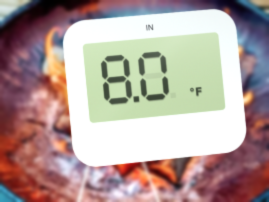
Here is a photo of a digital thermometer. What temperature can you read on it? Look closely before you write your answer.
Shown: 8.0 °F
